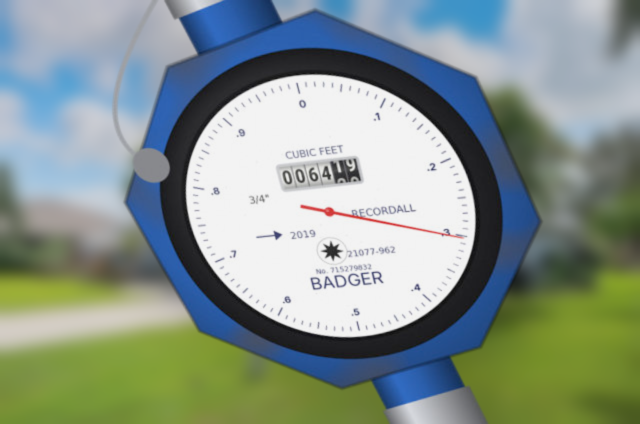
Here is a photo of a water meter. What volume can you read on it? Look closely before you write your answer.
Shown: 6419.30 ft³
